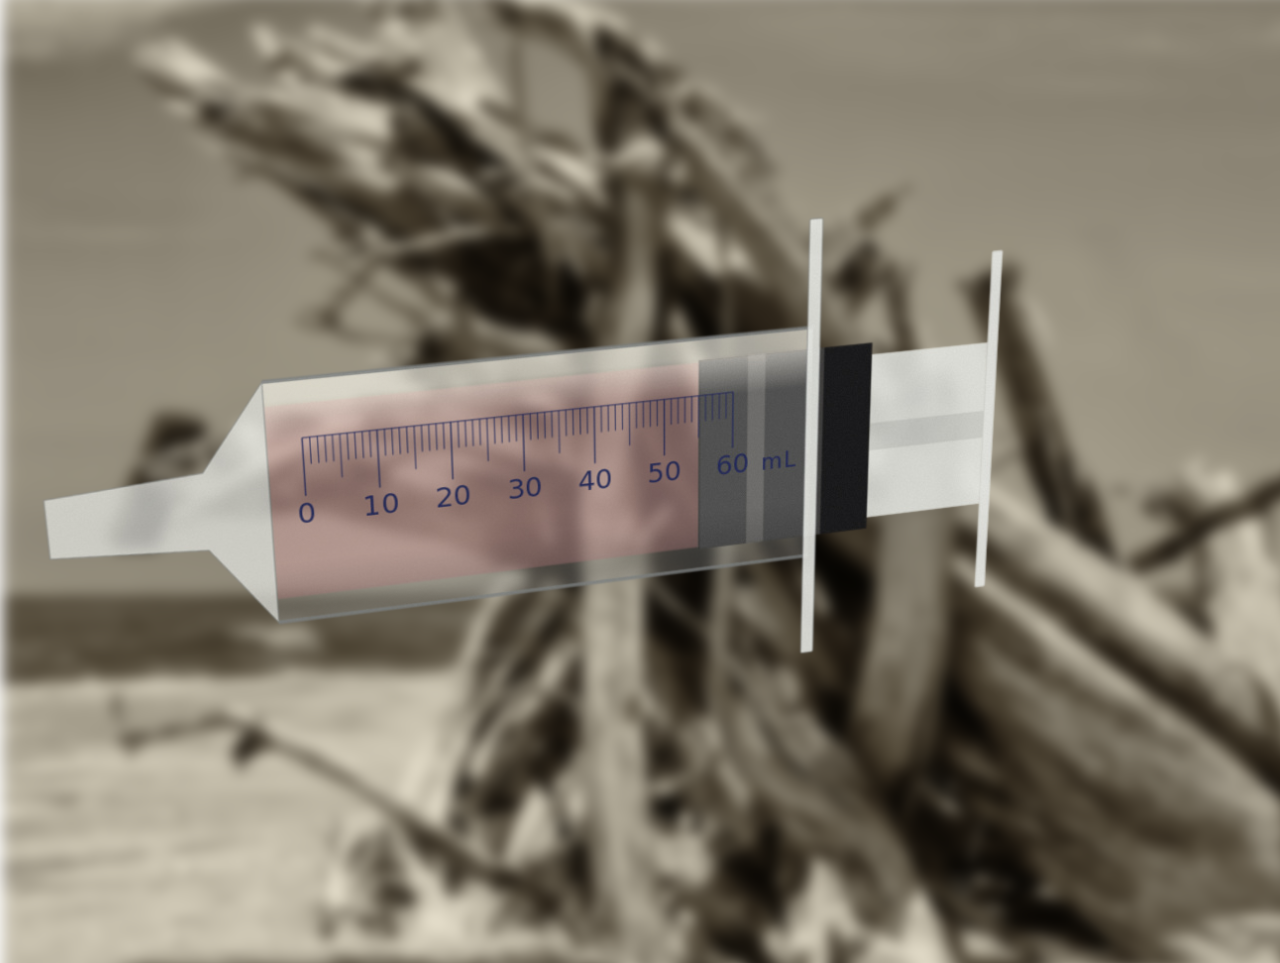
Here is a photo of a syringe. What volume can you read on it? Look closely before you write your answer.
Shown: 55 mL
